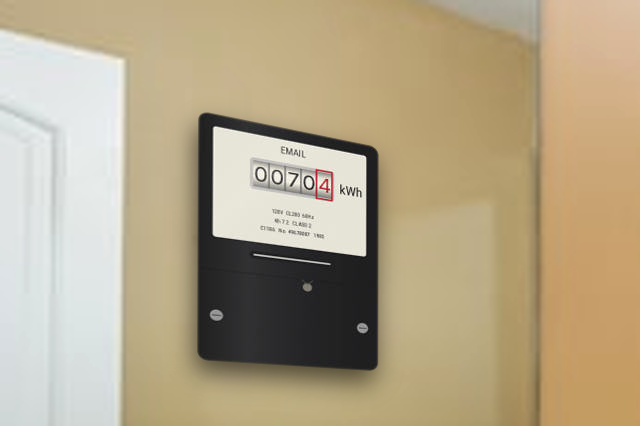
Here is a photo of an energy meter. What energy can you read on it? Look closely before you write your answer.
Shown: 70.4 kWh
